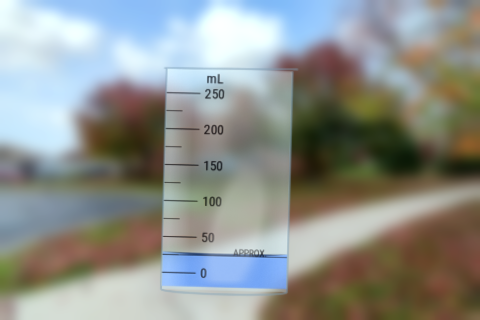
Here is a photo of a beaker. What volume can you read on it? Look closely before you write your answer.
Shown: 25 mL
